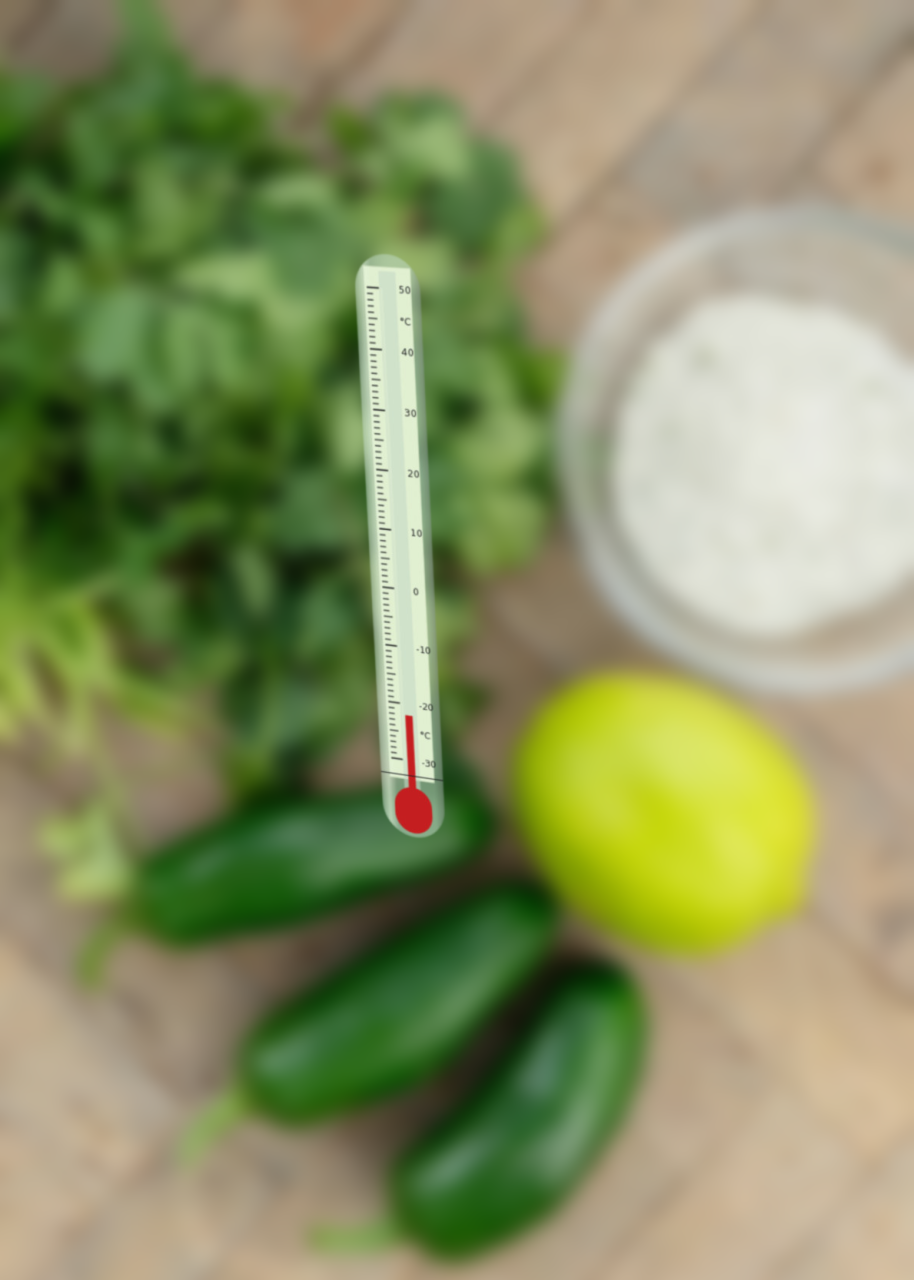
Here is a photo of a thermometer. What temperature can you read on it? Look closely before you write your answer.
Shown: -22 °C
